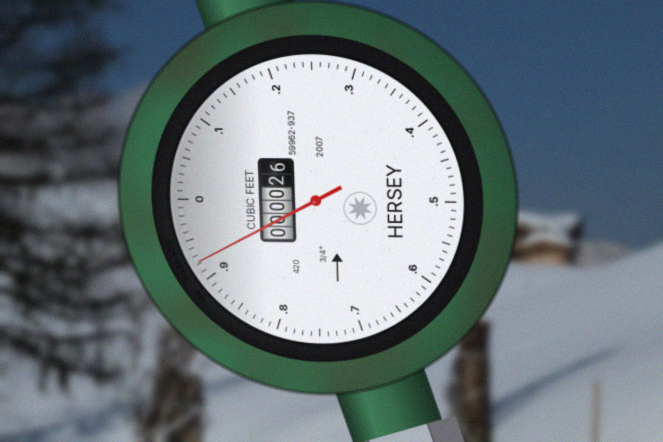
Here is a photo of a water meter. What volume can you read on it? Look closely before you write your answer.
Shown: 25.92 ft³
